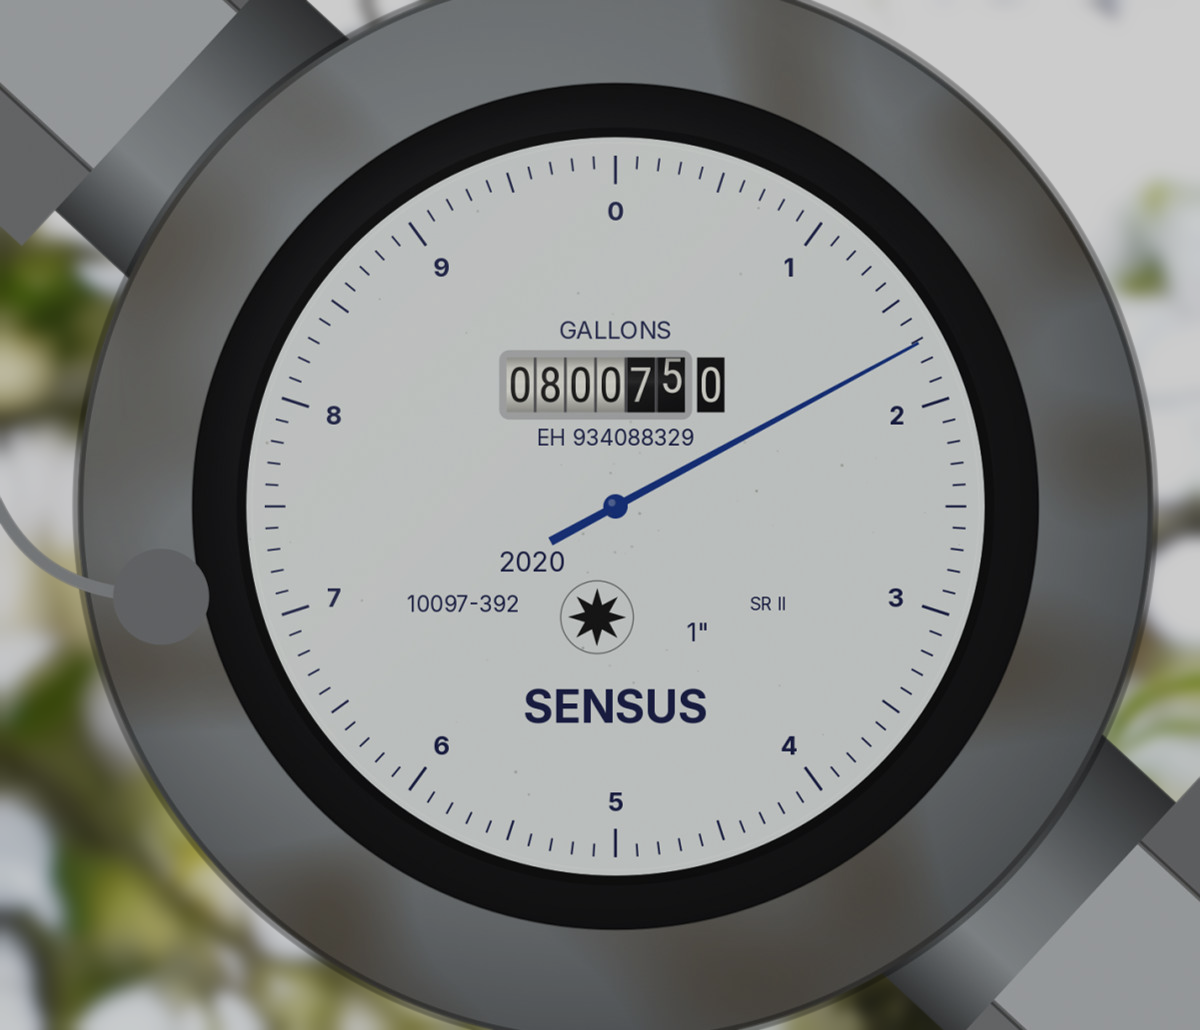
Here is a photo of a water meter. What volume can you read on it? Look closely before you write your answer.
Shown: 800751.7 gal
